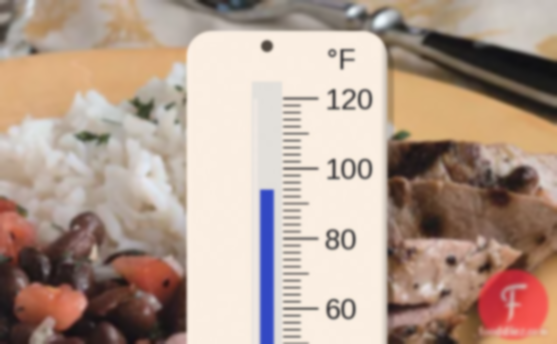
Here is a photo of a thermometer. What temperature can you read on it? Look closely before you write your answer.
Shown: 94 °F
